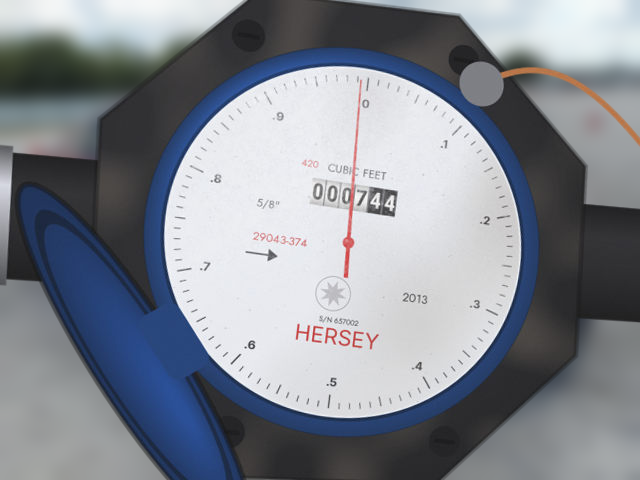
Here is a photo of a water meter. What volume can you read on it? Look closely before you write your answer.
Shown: 743.99 ft³
